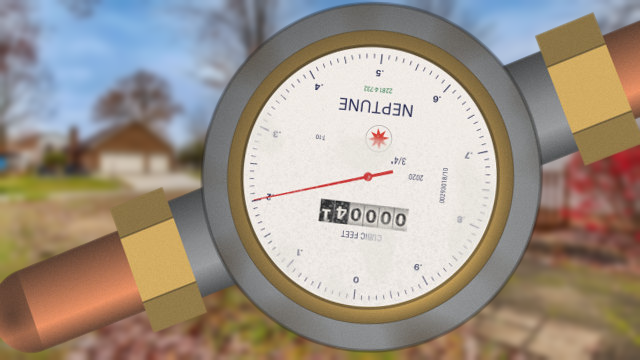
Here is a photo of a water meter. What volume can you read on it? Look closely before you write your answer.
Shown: 41.20 ft³
